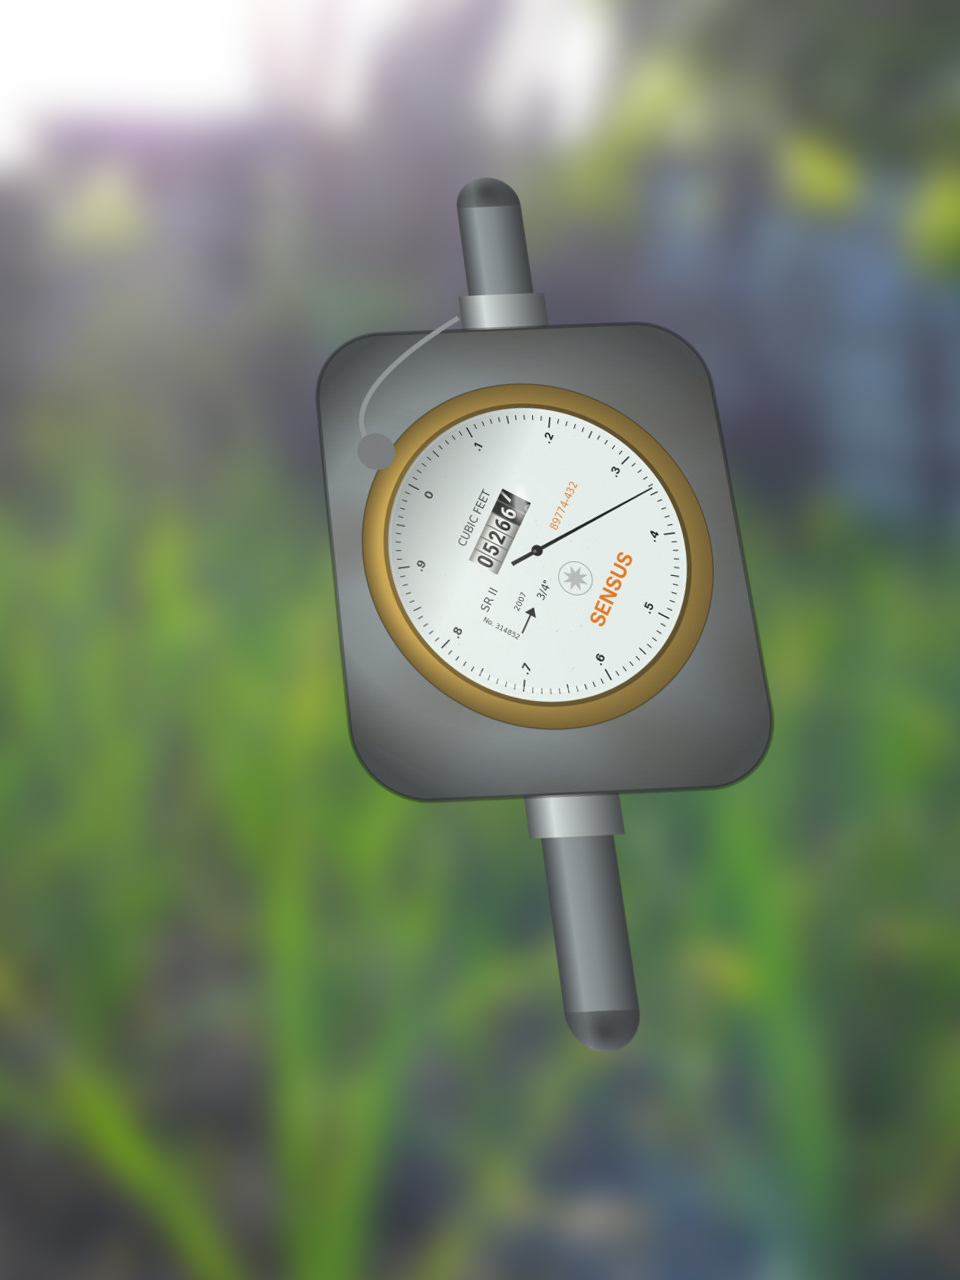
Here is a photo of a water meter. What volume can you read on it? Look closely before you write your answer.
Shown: 52667.34 ft³
